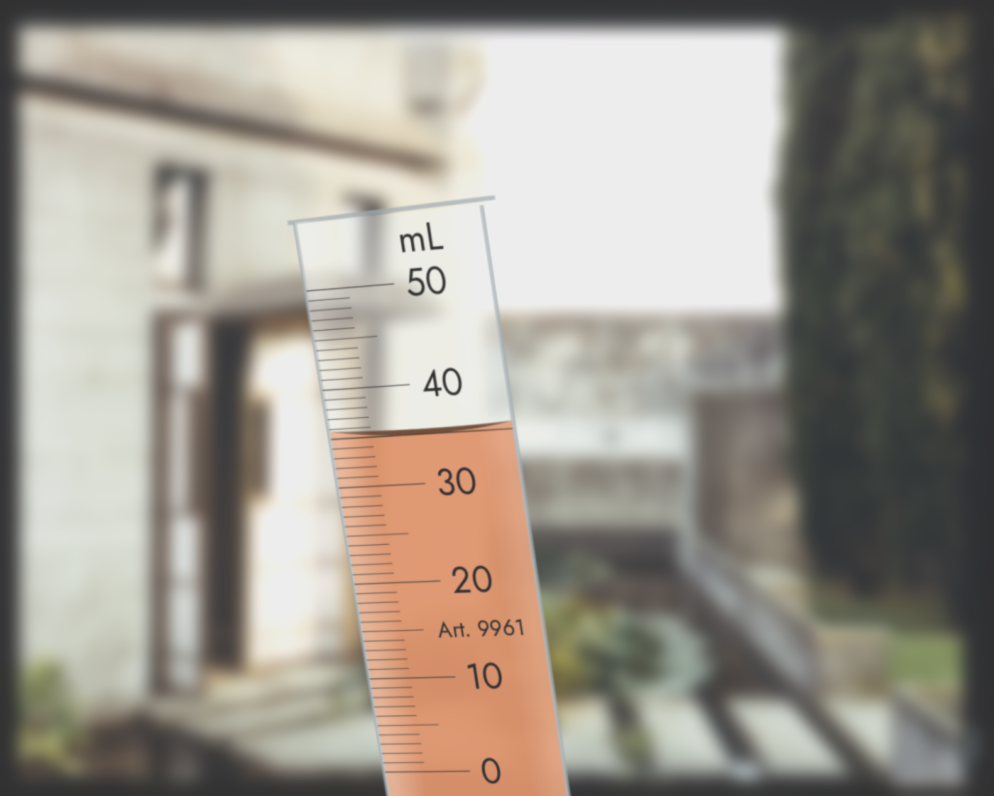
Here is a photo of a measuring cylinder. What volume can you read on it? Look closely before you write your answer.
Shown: 35 mL
